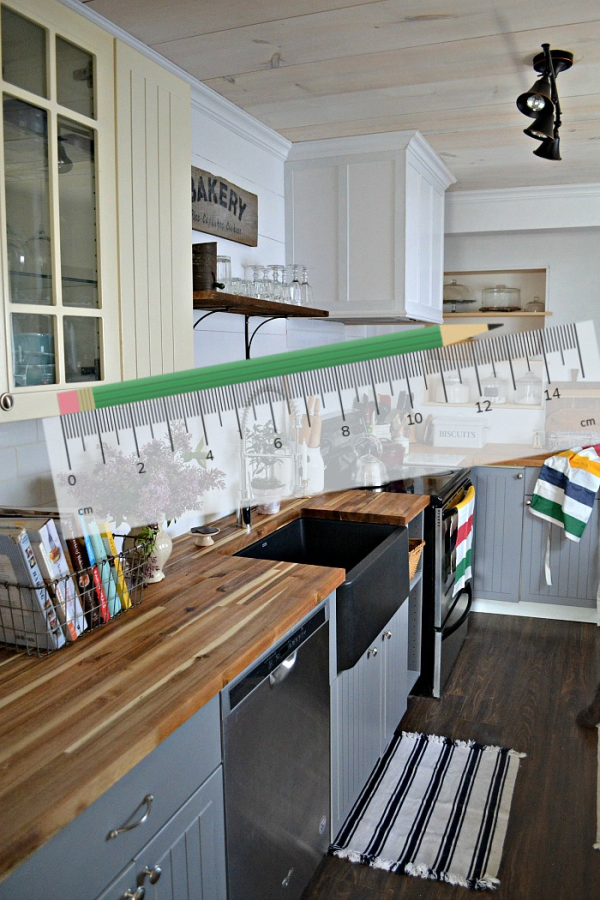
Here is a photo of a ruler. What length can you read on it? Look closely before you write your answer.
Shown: 13 cm
